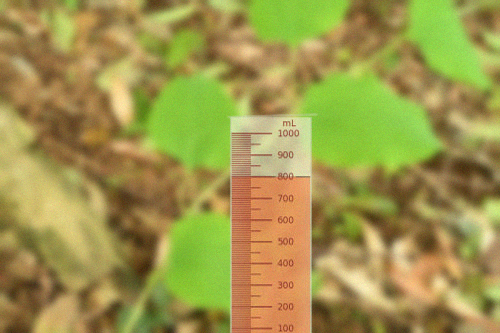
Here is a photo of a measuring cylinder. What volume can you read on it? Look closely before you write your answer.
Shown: 800 mL
